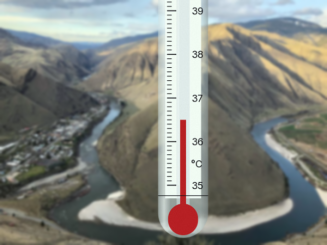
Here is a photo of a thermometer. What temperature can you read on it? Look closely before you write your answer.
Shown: 36.5 °C
